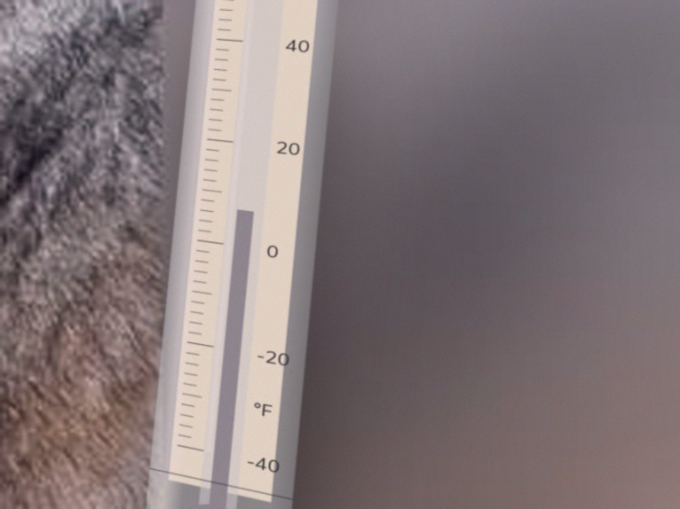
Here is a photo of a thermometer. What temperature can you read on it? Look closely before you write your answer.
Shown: 7 °F
